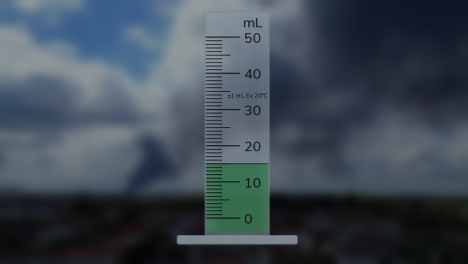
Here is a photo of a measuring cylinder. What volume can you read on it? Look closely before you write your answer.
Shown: 15 mL
